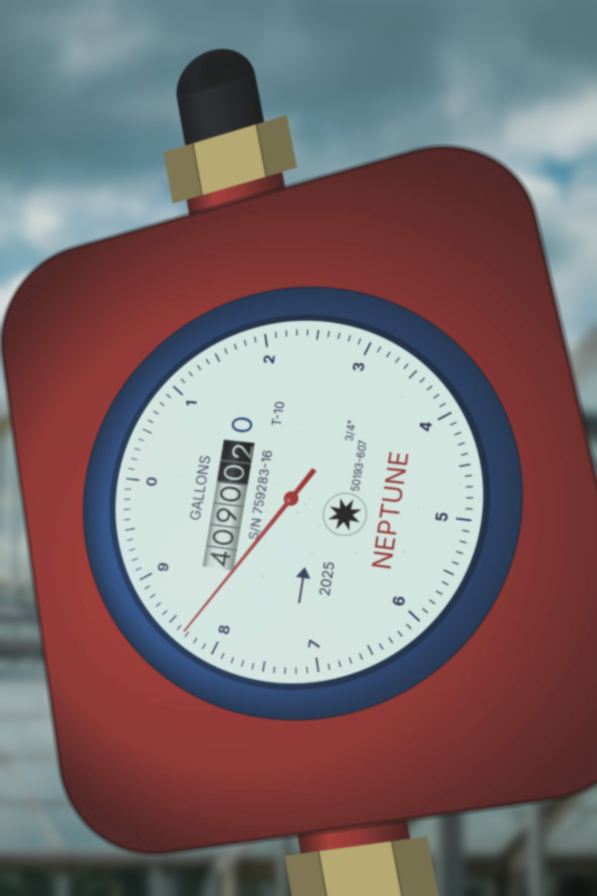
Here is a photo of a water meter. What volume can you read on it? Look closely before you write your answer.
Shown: 4090018.3 gal
